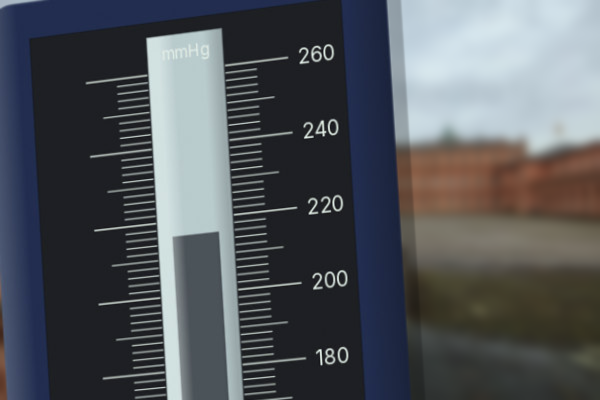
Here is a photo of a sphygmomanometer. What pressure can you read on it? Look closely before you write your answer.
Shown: 216 mmHg
